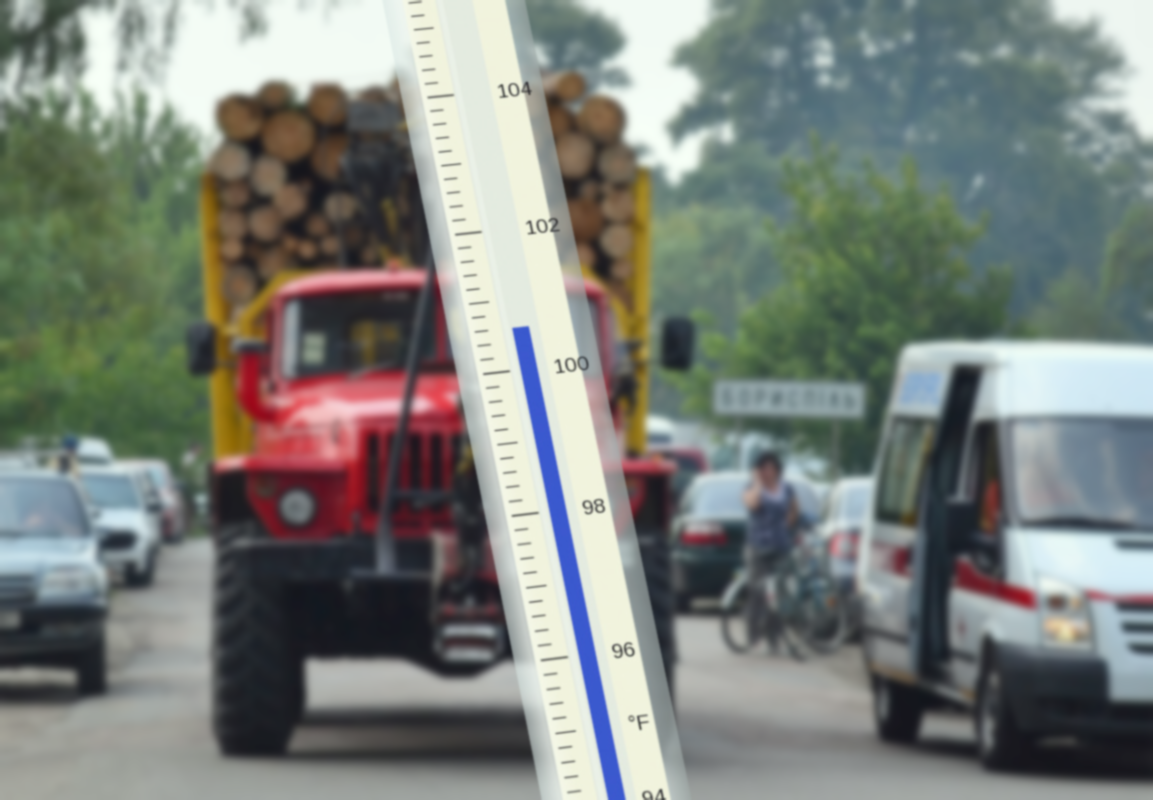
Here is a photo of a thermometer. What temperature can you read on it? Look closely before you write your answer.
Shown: 100.6 °F
